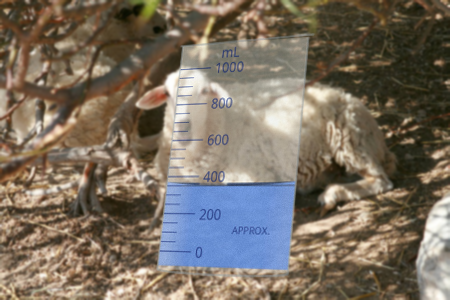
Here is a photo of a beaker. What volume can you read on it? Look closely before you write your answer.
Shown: 350 mL
